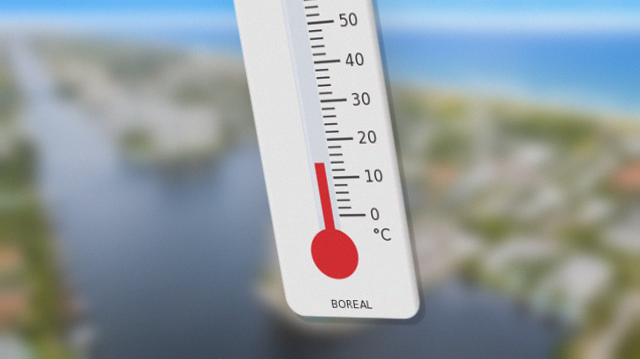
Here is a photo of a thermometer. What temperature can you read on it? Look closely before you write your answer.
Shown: 14 °C
